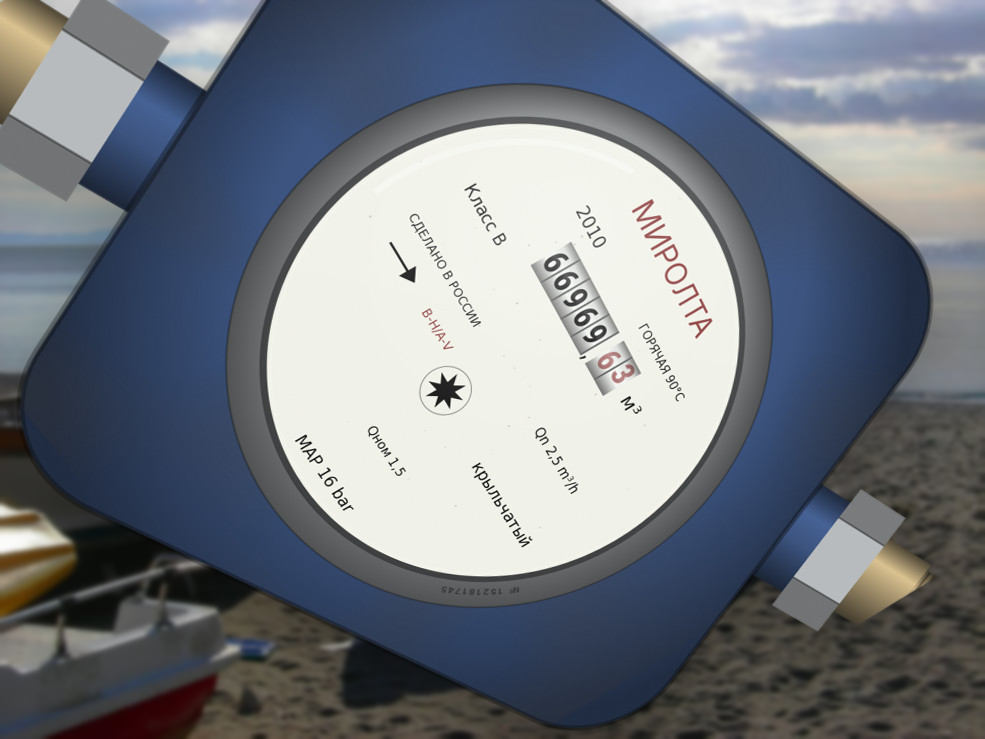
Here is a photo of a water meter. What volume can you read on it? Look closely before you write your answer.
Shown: 66969.63 m³
